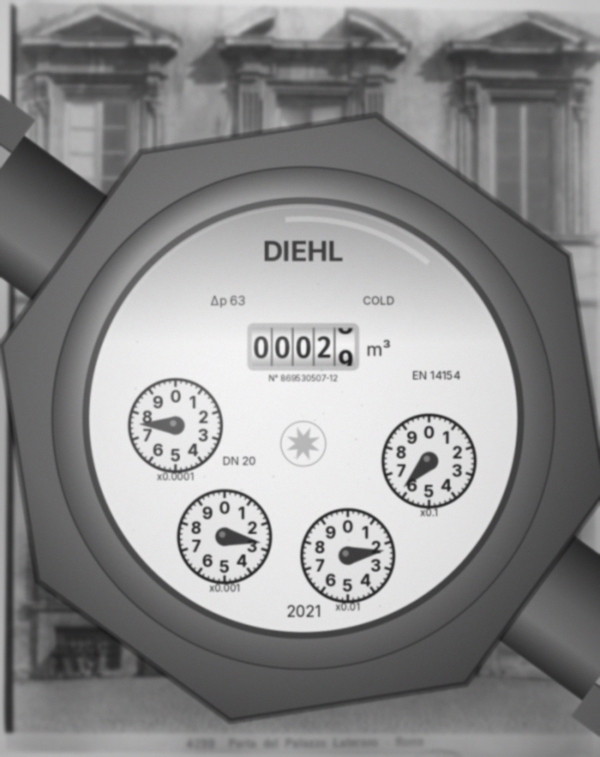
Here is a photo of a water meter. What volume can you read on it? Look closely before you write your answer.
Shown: 28.6227 m³
